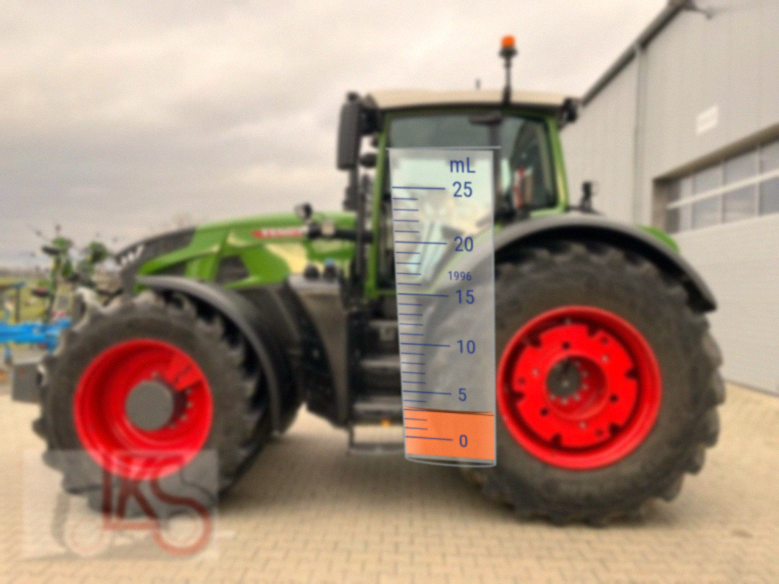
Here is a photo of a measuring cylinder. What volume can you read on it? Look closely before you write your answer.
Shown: 3 mL
